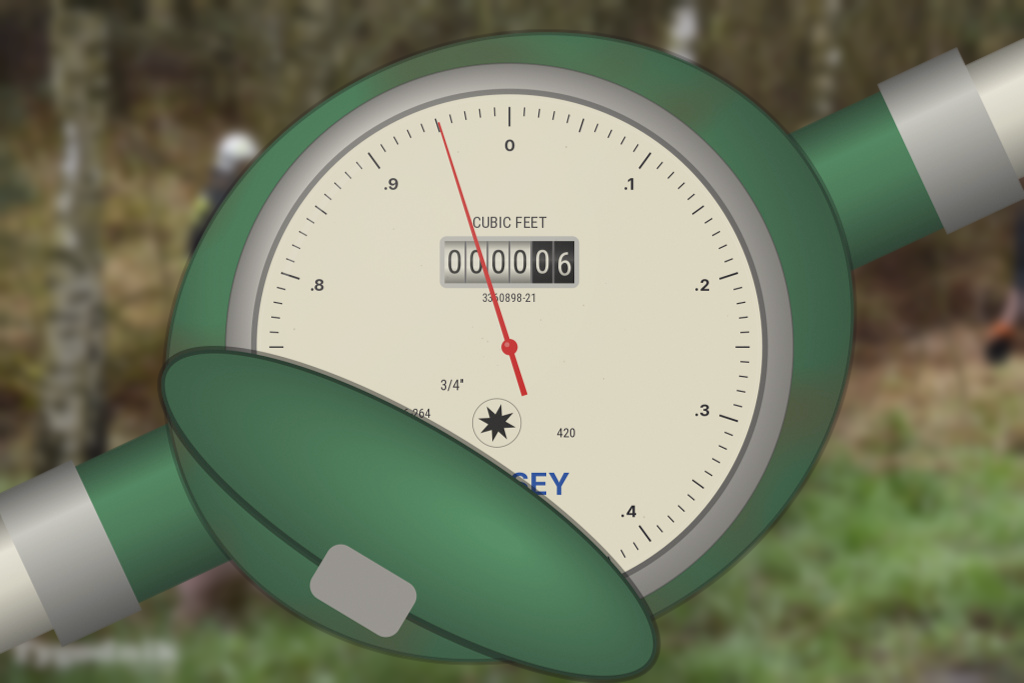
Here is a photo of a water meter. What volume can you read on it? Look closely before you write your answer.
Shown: 5.95 ft³
